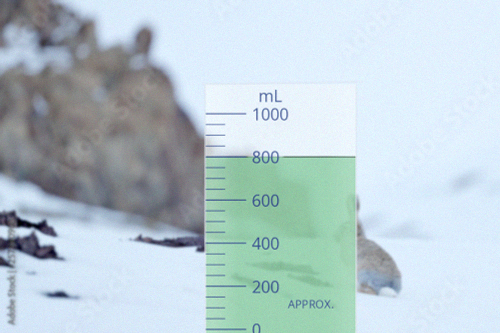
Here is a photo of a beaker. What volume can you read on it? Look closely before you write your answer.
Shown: 800 mL
